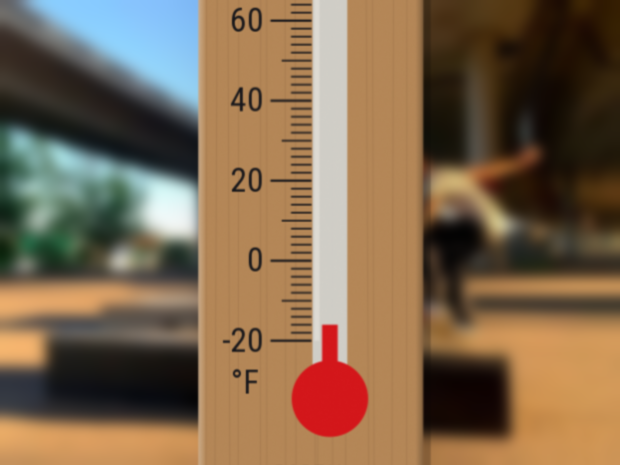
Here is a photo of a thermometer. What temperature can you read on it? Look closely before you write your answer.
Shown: -16 °F
